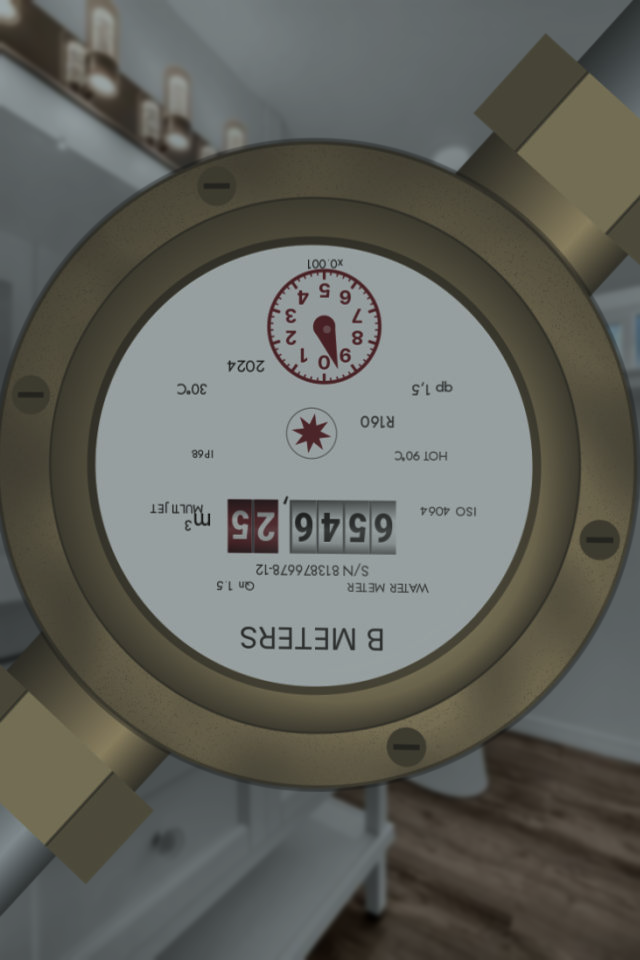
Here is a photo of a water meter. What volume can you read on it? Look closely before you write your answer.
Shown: 6546.249 m³
